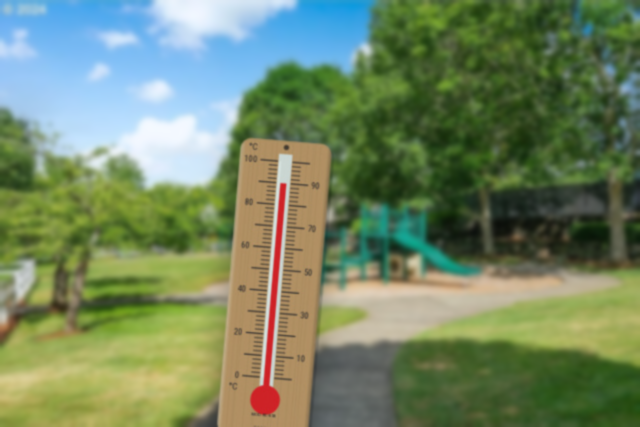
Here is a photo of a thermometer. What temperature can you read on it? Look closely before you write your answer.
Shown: 90 °C
